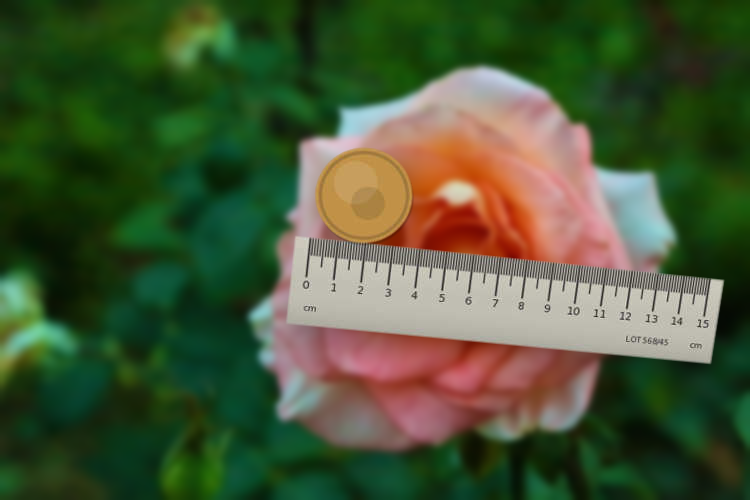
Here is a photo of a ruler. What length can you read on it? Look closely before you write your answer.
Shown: 3.5 cm
